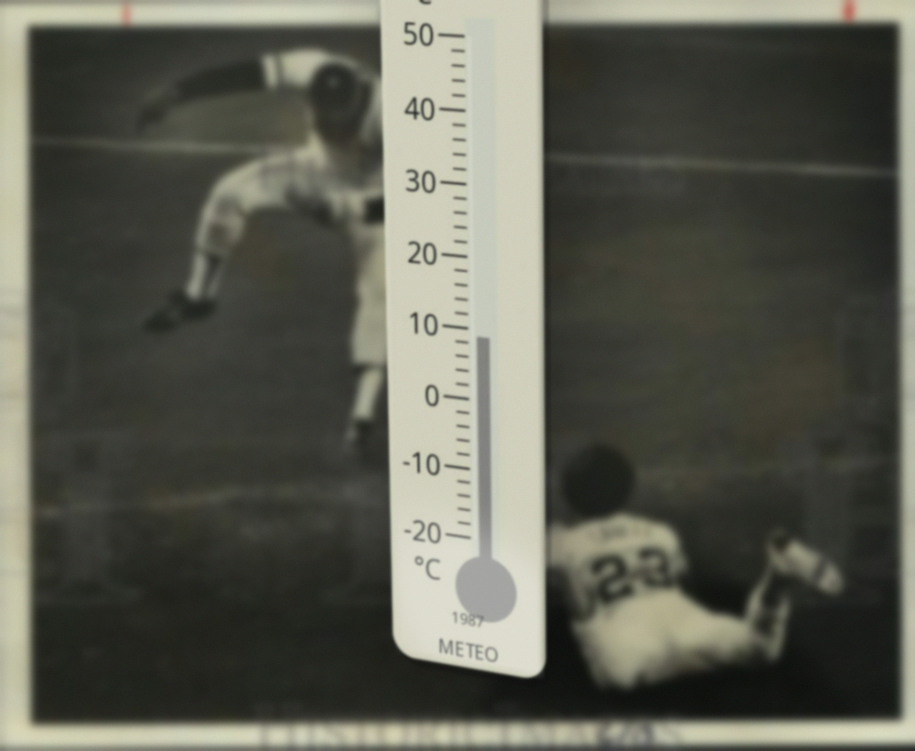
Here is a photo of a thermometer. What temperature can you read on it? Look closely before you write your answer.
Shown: 9 °C
